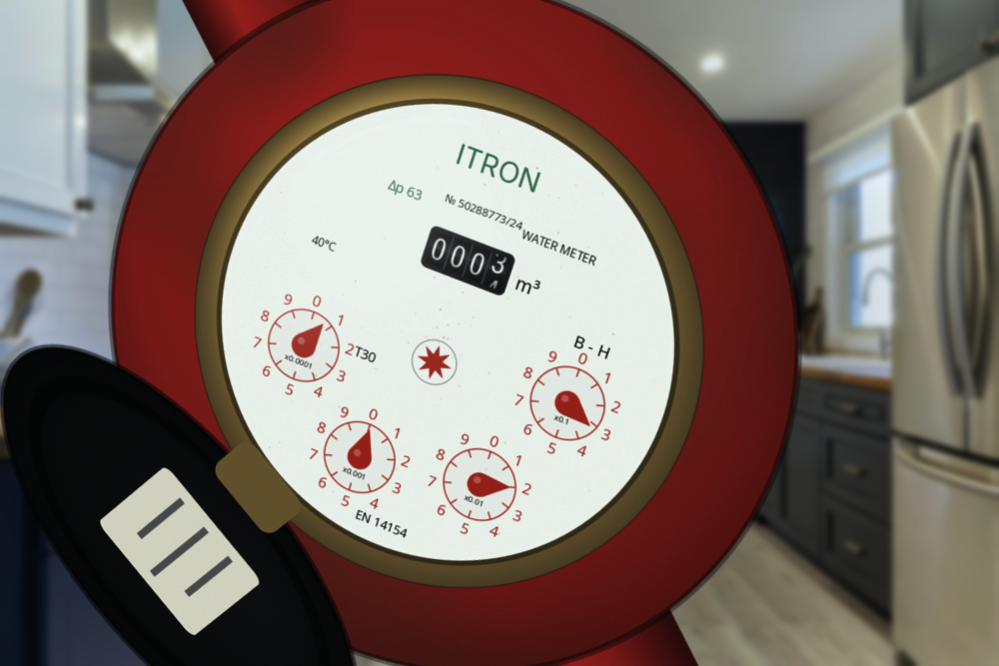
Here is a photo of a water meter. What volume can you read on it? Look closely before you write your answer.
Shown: 3.3200 m³
